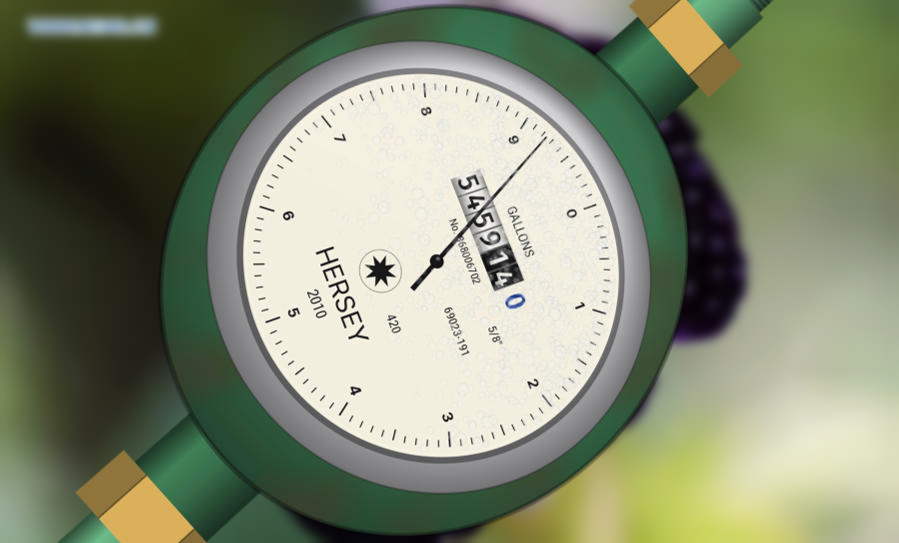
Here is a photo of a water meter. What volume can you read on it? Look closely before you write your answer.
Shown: 5459139.2 gal
